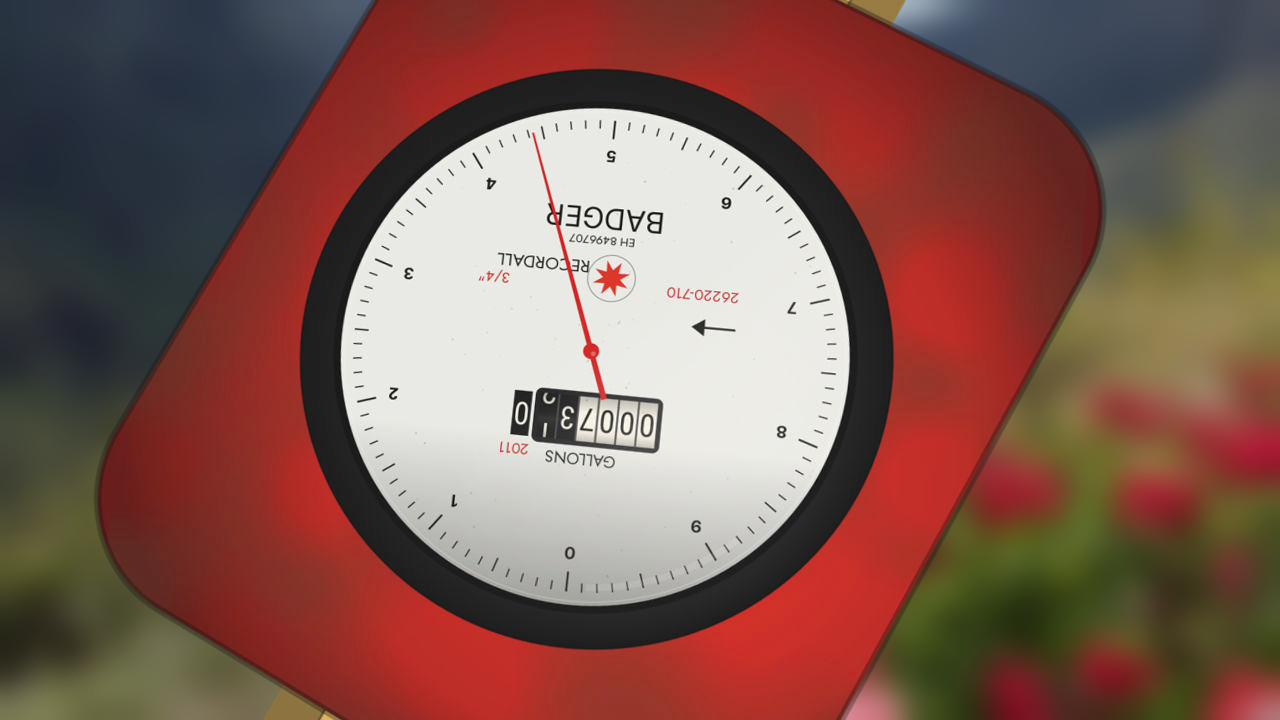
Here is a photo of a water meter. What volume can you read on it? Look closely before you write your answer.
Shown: 7314.4 gal
